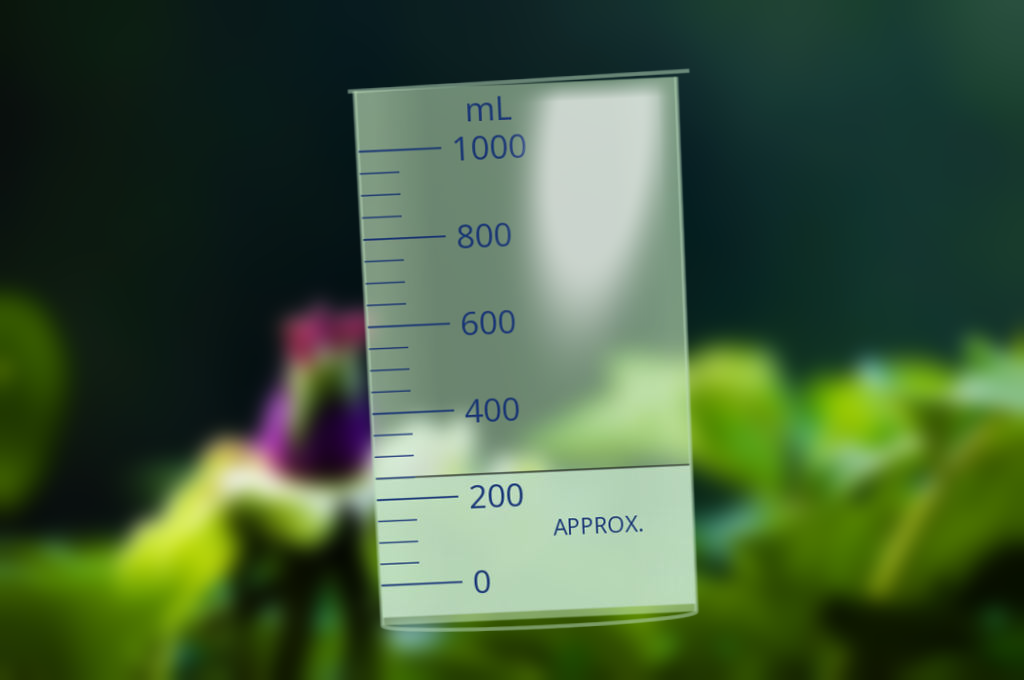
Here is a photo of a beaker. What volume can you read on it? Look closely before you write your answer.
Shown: 250 mL
